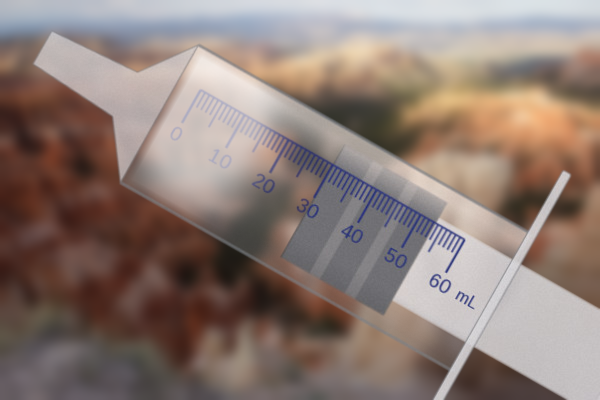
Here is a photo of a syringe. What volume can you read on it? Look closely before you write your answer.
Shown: 30 mL
